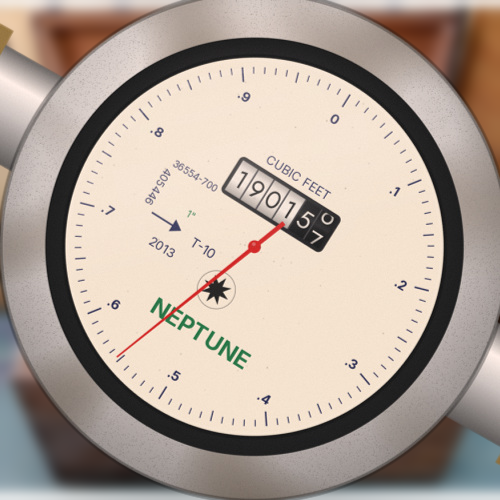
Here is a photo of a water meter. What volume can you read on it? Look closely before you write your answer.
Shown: 190156.55 ft³
